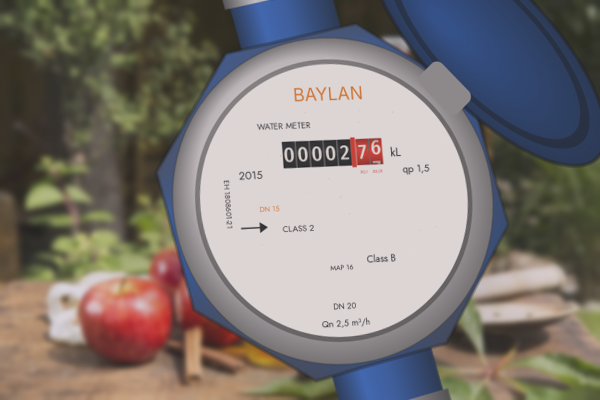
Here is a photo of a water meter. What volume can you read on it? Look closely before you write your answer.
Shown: 2.76 kL
